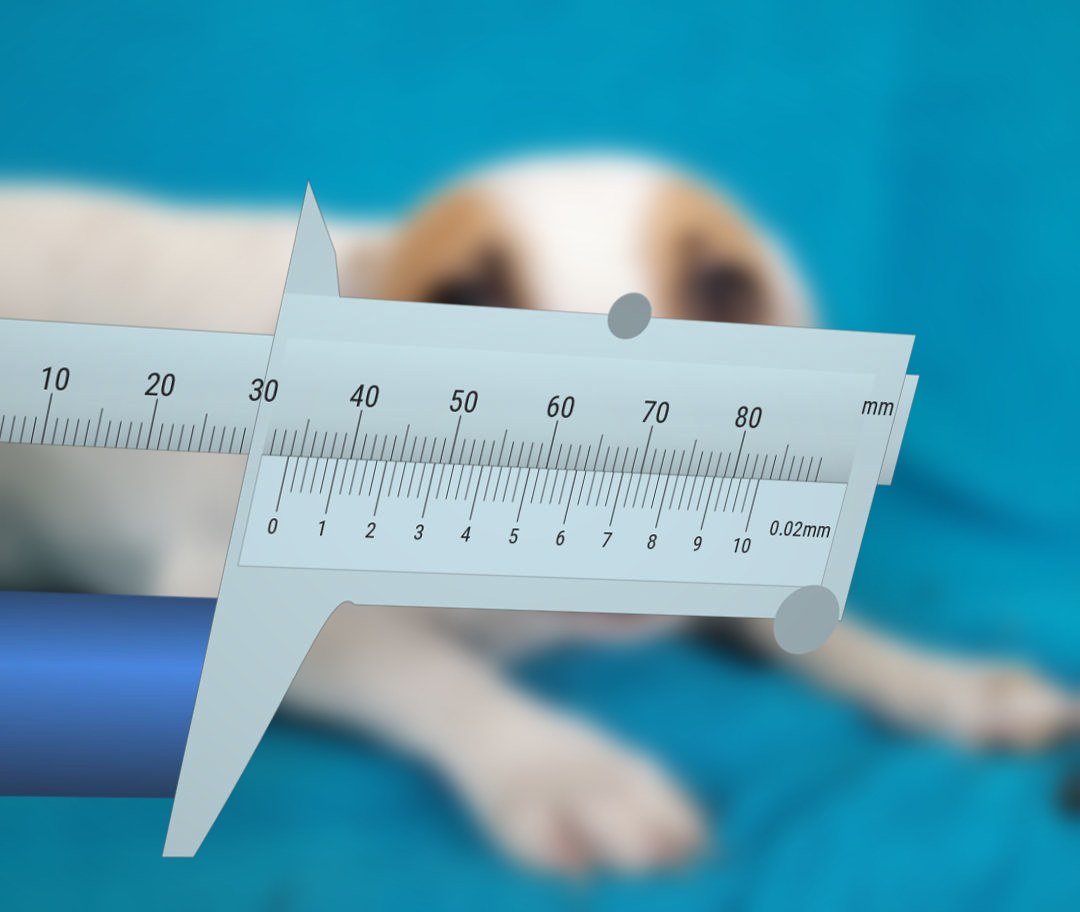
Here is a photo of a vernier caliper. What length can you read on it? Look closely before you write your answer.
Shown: 33.8 mm
